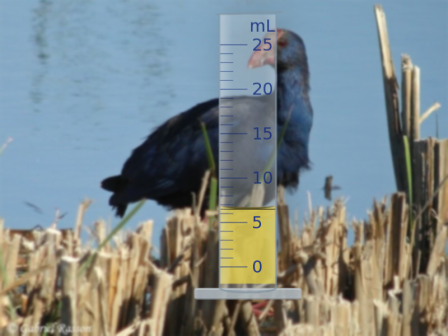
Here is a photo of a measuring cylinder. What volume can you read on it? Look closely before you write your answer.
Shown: 6.5 mL
